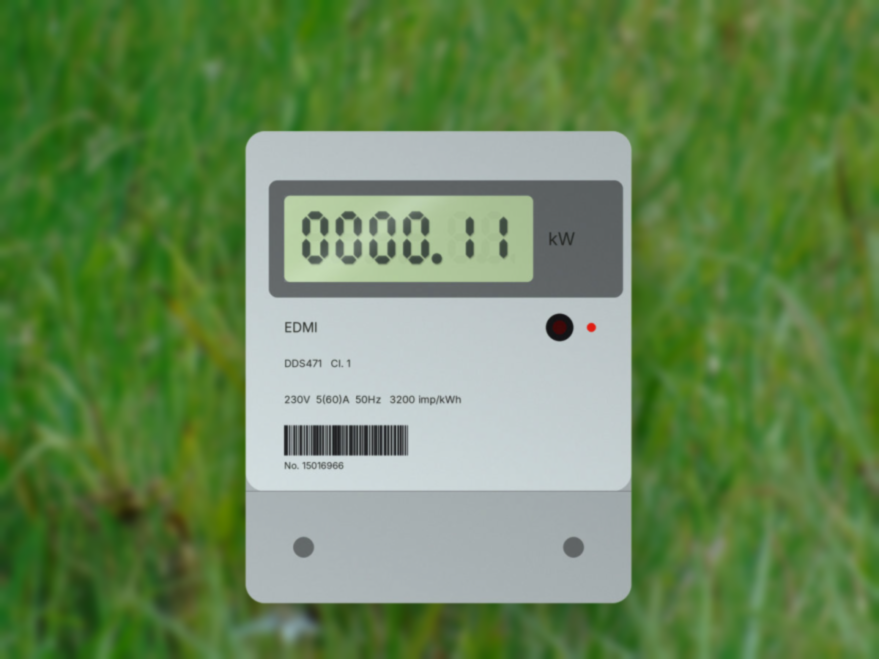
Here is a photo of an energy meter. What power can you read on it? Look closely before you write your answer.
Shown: 0.11 kW
